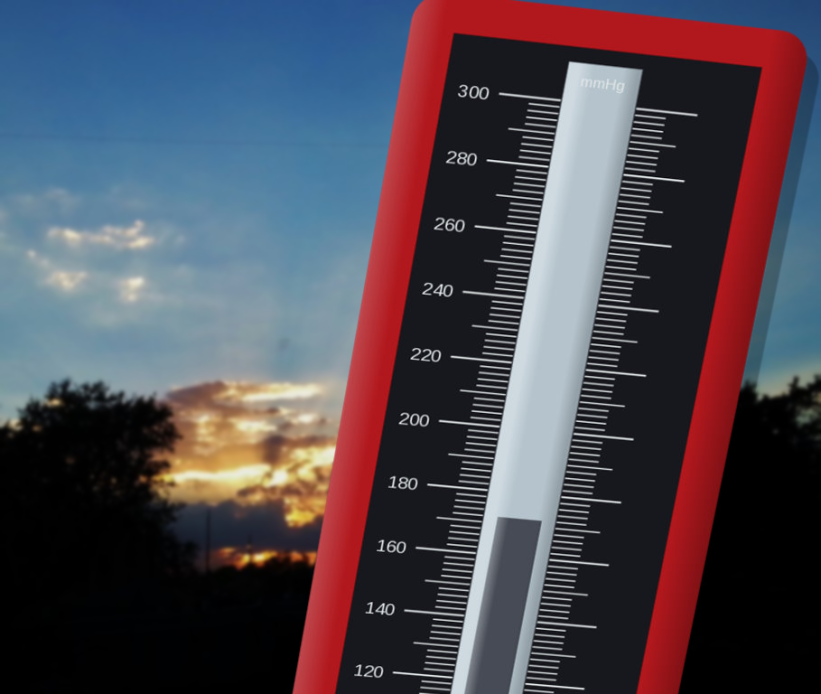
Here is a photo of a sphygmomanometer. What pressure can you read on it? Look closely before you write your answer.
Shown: 172 mmHg
